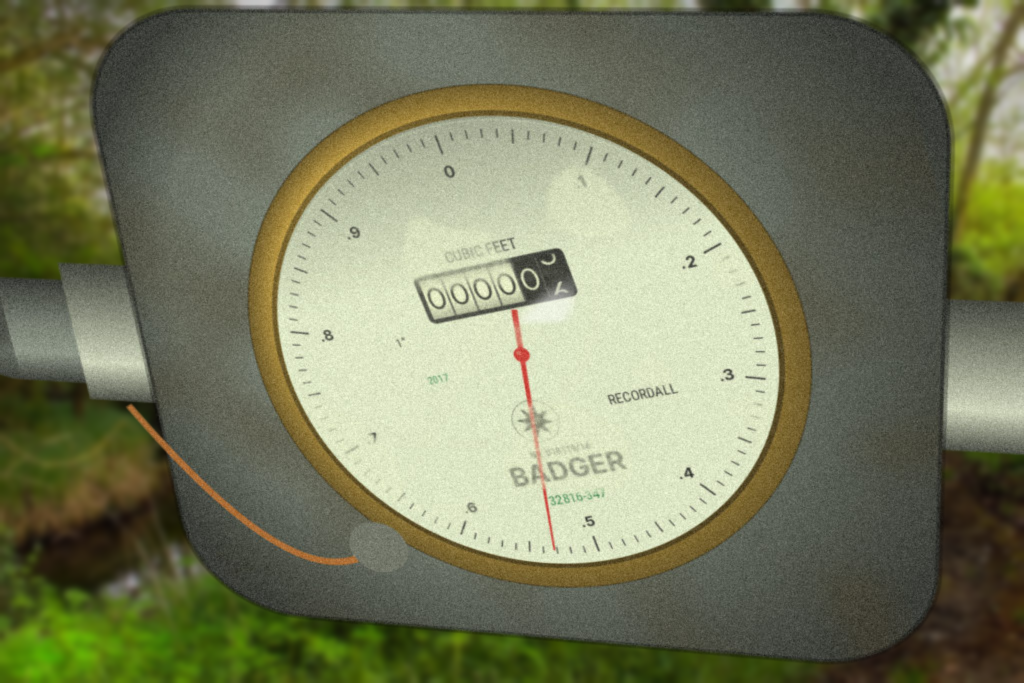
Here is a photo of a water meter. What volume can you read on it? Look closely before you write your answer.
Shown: 5.53 ft³
